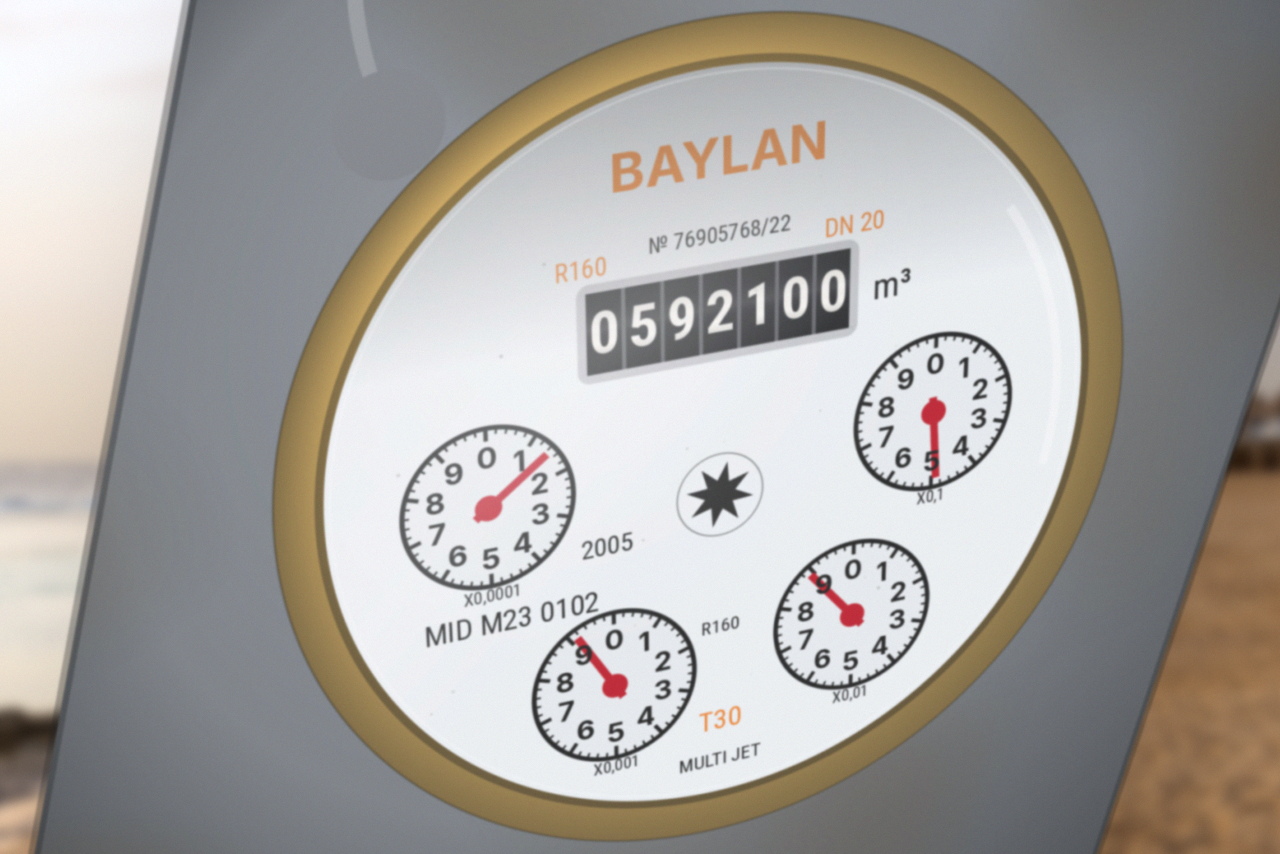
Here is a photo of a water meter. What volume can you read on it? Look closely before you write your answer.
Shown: 592100.4891 m³
